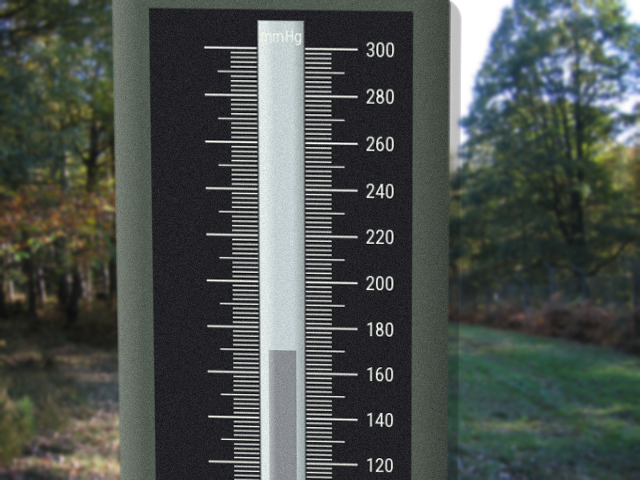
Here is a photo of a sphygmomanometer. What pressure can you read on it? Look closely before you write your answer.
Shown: 170 mmHg
